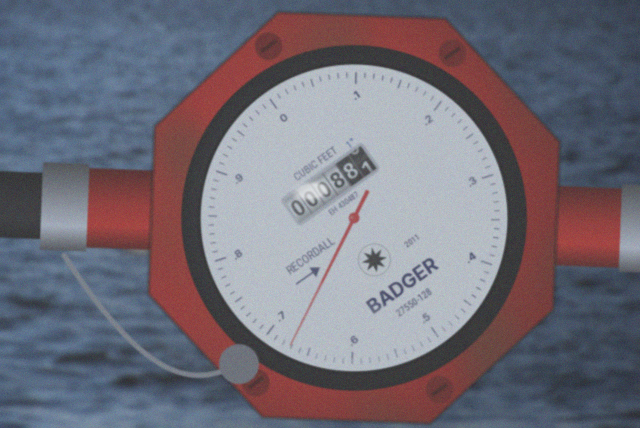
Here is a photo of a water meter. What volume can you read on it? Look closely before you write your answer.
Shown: 880.67 ft³
